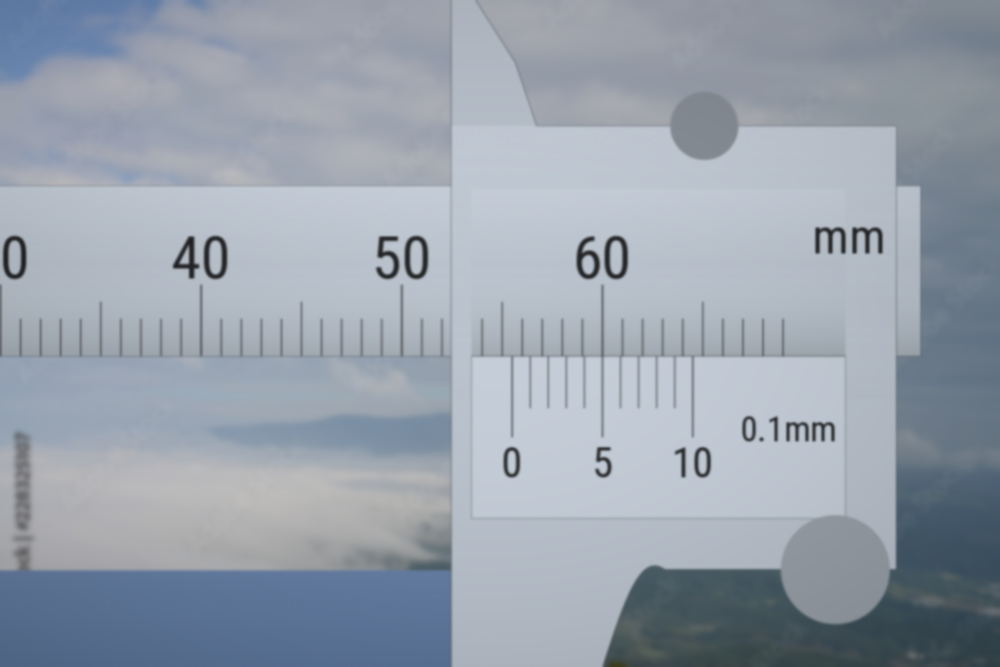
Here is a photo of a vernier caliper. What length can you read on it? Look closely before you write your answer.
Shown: 55.5 mm
